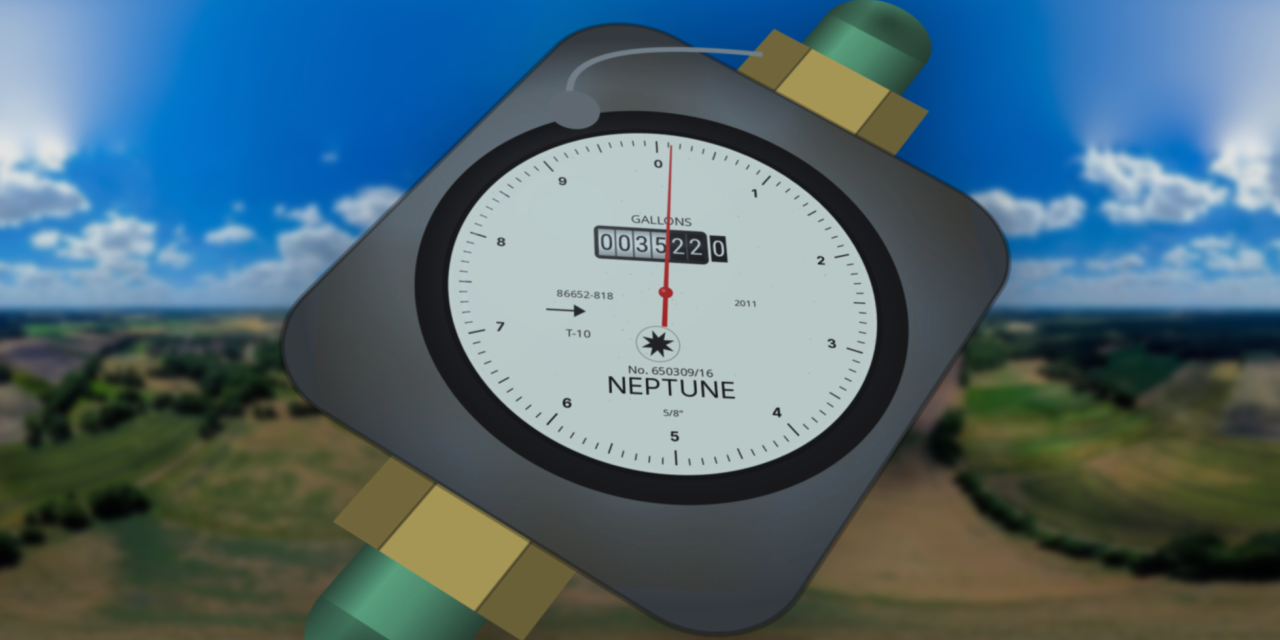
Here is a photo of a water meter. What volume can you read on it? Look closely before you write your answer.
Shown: 35220.1 gal
